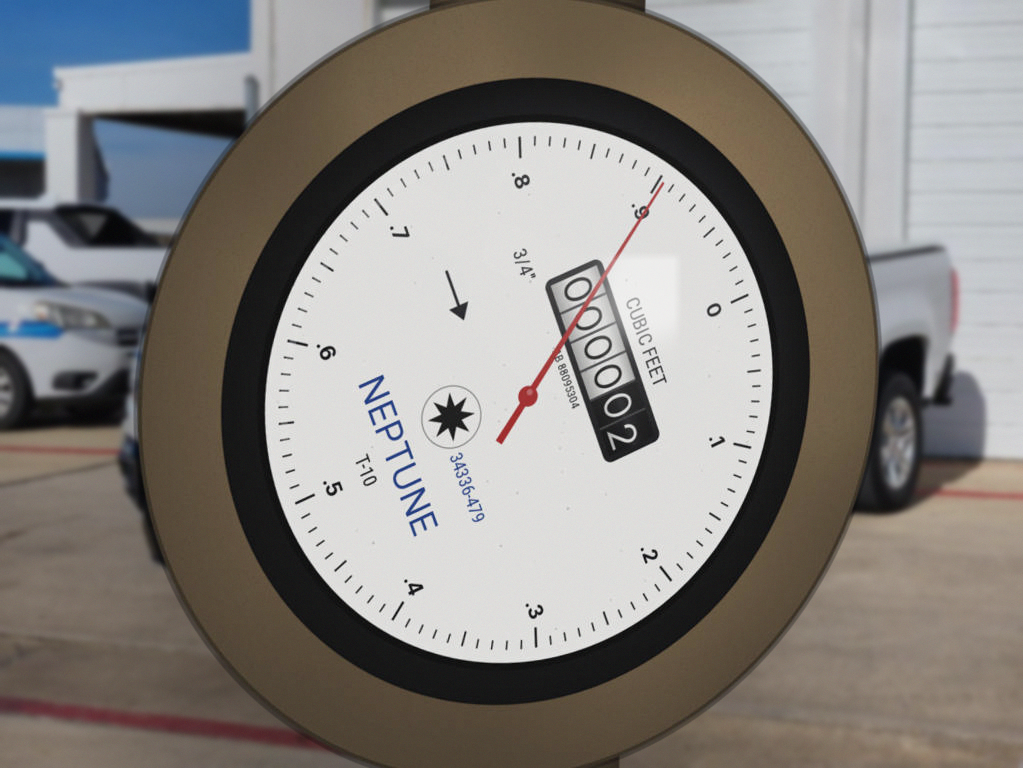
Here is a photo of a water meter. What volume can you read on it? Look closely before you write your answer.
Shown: 1.90 ft³
